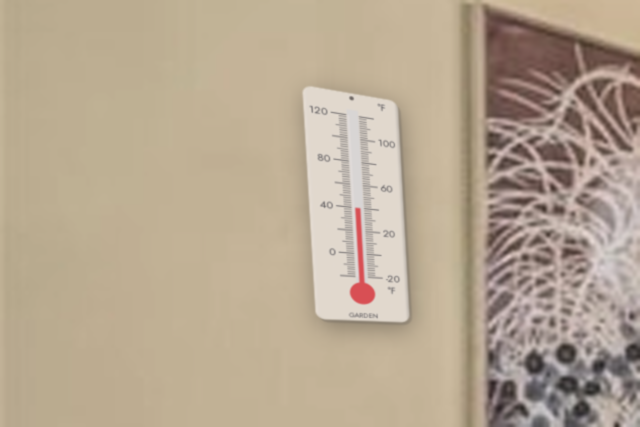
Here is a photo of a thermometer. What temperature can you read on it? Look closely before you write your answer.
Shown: 40 °F
